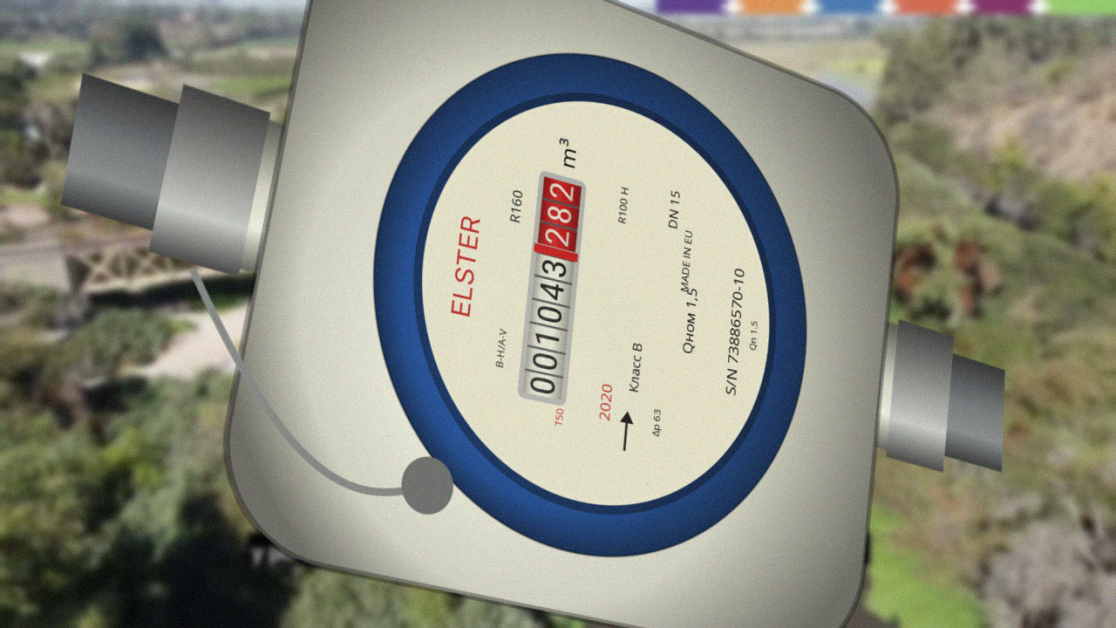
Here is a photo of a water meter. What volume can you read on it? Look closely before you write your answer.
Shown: 1043.282 m³
